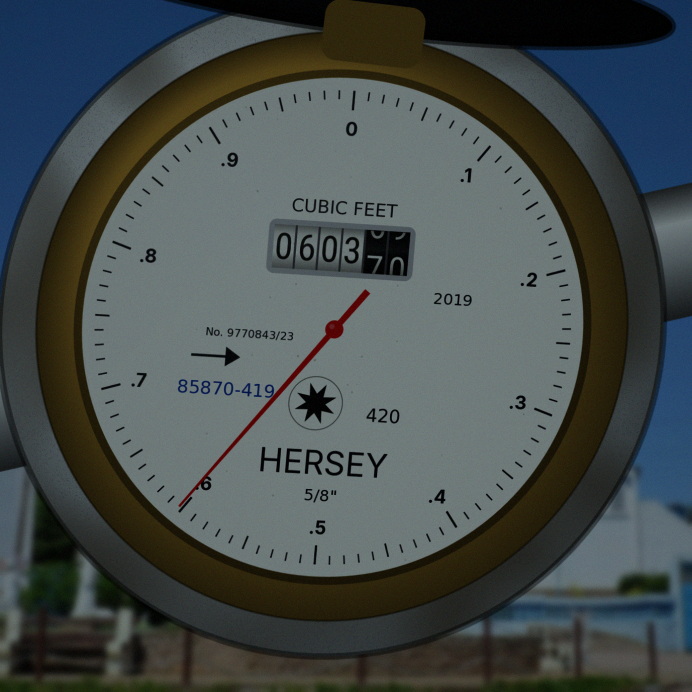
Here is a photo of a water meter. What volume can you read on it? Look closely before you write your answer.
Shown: 60369.60 ft³
